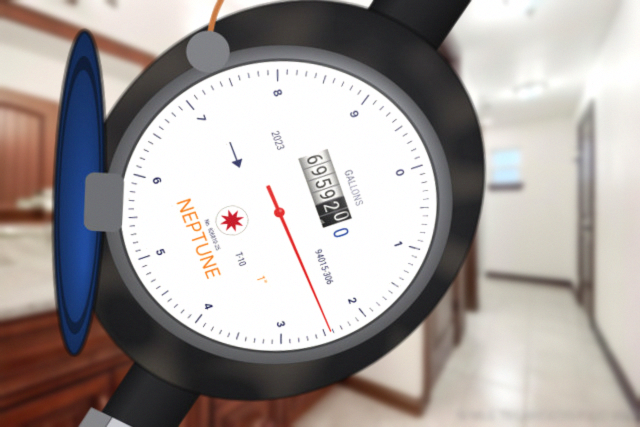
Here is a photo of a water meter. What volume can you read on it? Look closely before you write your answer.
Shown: 6959202.4 gal
